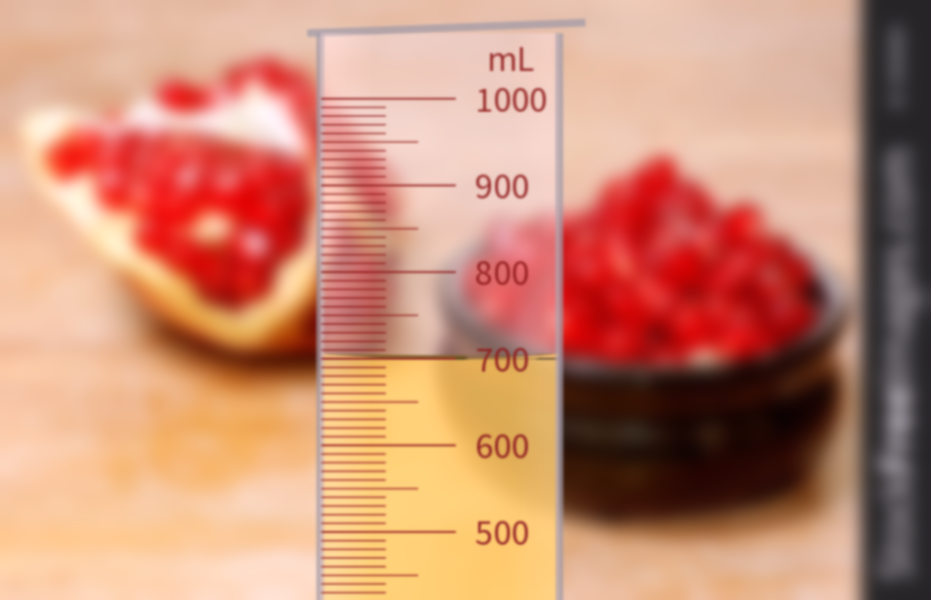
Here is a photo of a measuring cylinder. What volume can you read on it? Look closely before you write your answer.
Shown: 700 mL
